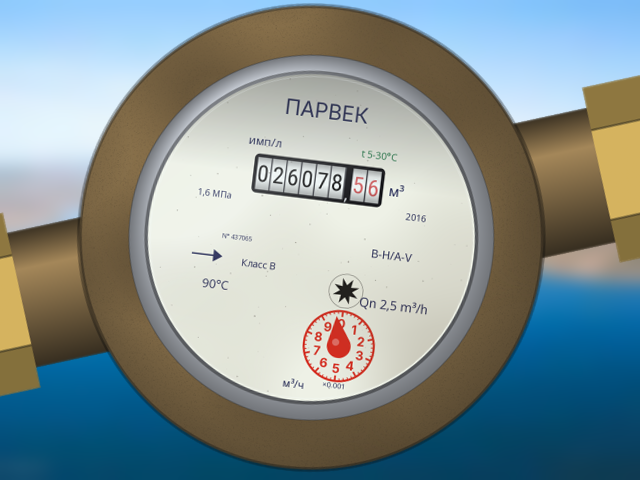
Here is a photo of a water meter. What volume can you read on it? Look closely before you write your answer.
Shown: 26078.559 m³
